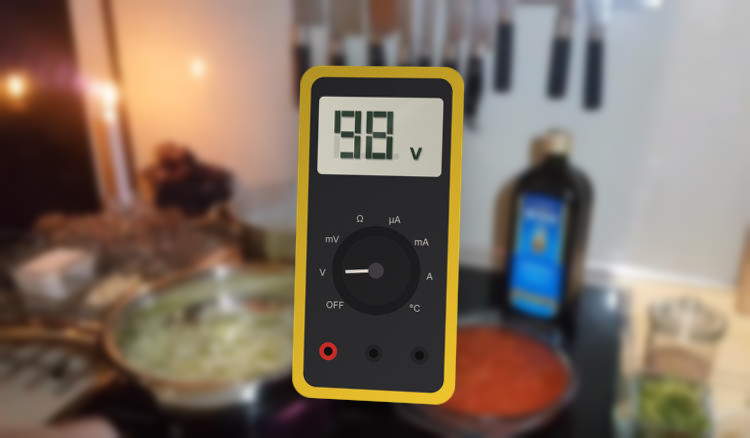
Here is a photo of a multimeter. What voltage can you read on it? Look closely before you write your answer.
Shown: 98 V
